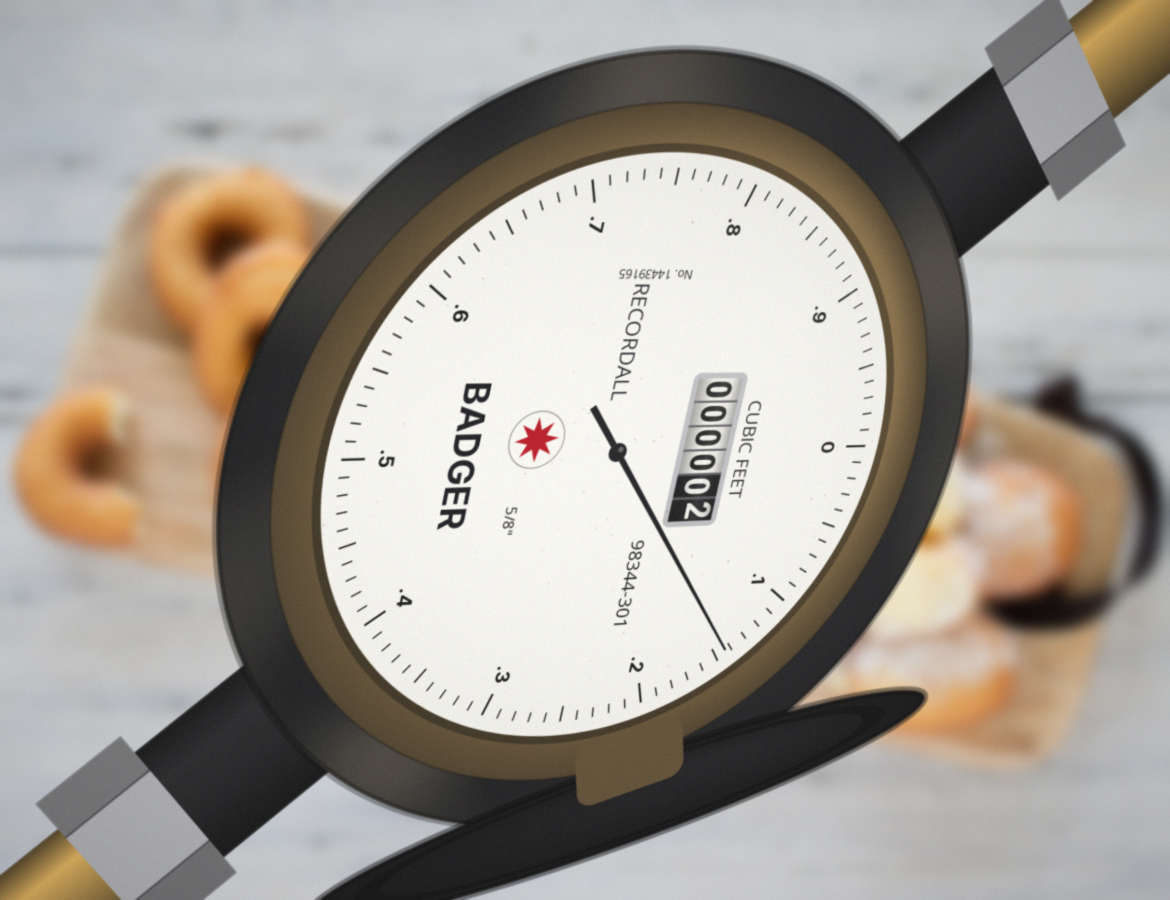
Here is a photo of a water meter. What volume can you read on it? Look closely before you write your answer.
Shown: 2.14 ft³
